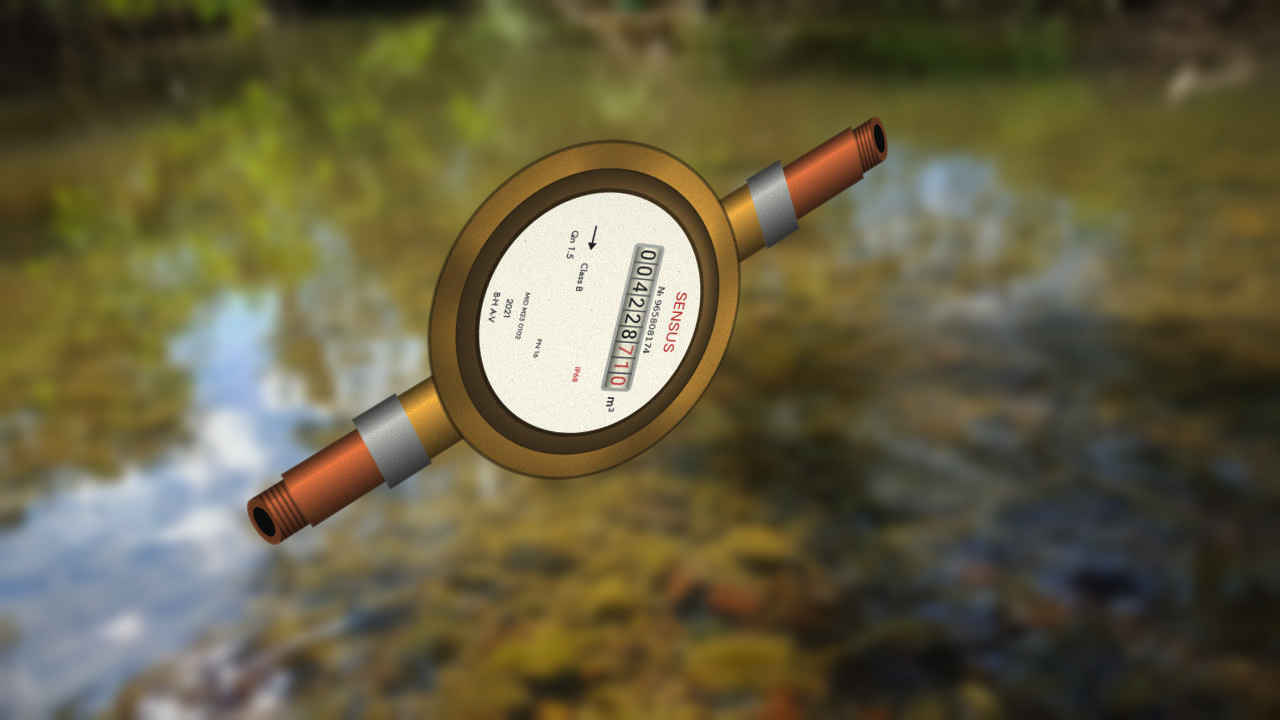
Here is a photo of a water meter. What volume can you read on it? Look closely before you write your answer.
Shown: 4228.710 m³
